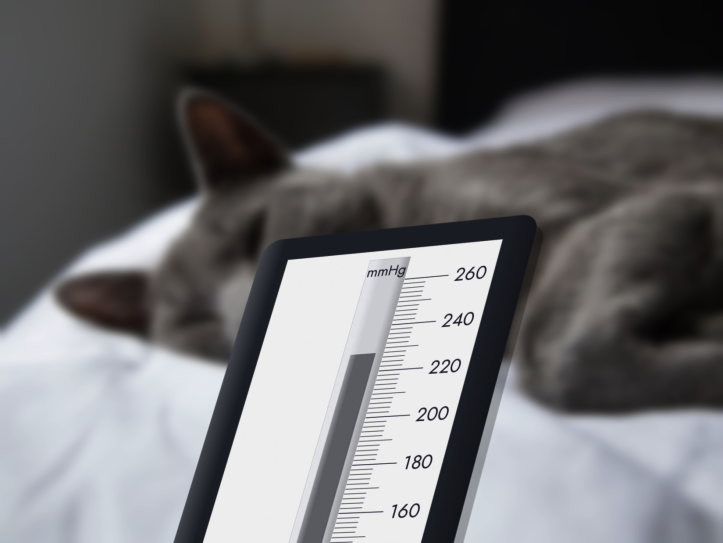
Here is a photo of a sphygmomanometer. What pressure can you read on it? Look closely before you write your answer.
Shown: 228 mmHg
